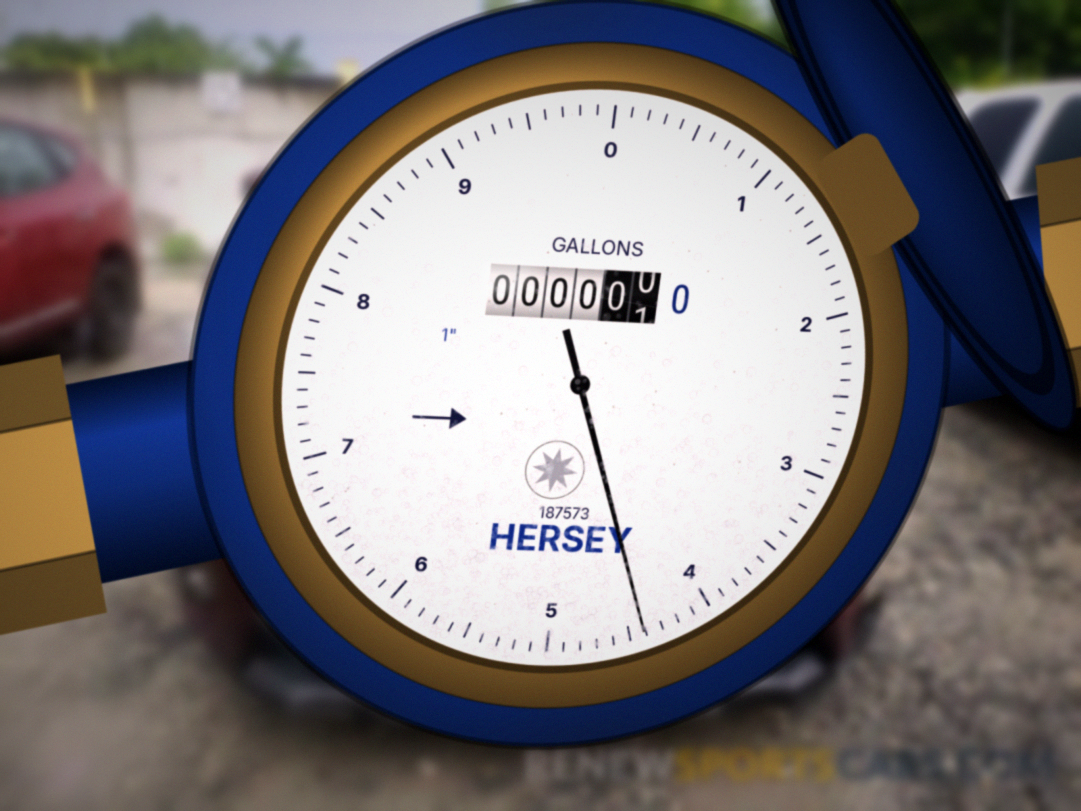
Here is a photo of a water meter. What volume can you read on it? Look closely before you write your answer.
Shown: 4.4 gal
